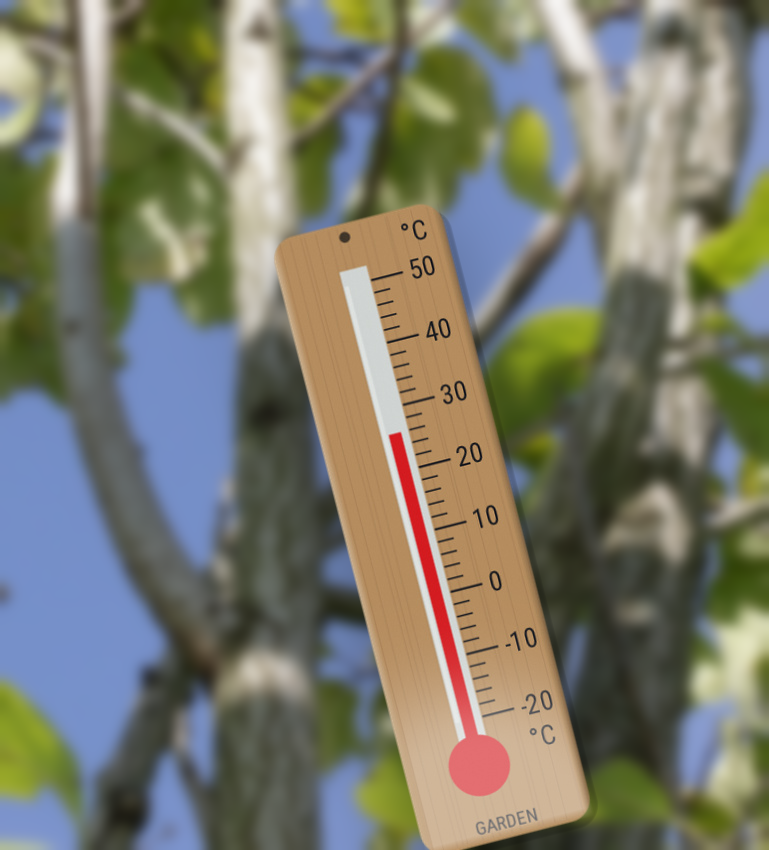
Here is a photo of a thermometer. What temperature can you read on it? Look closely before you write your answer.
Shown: 26 °C
